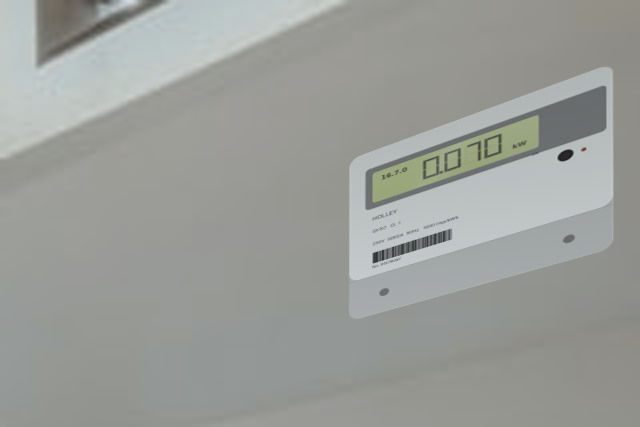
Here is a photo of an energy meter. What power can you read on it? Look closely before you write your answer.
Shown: 0.070 kW
